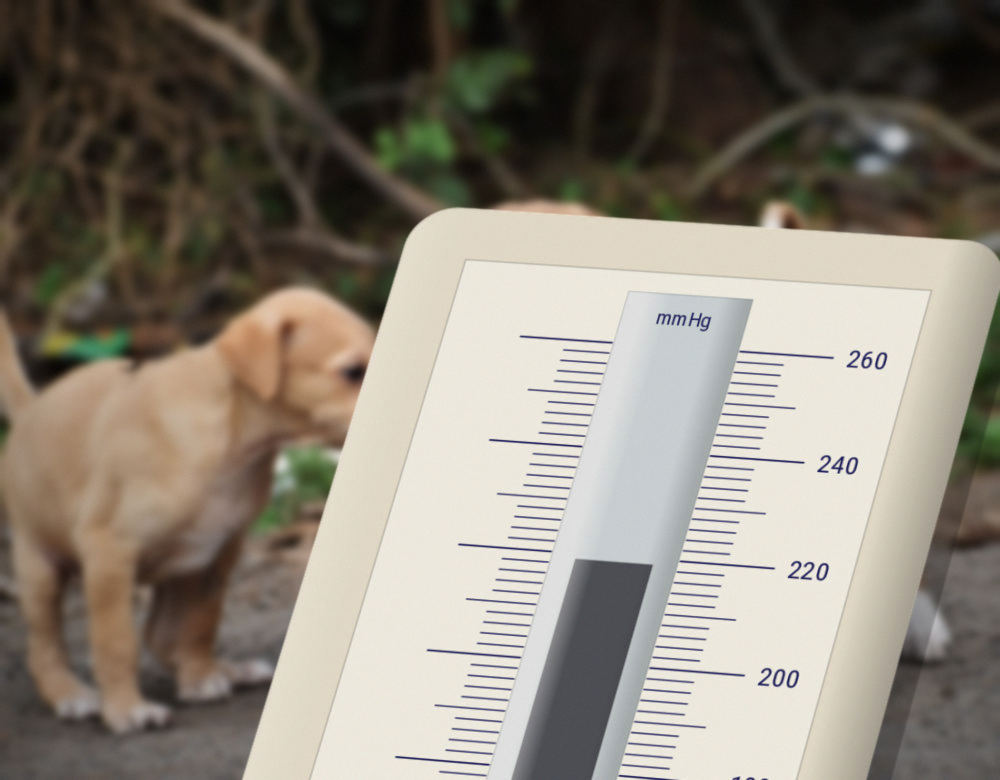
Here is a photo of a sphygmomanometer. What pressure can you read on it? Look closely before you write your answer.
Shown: 219 mmHg
